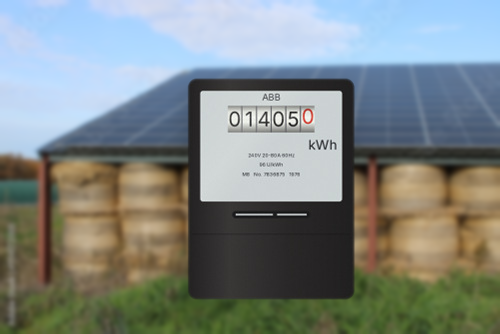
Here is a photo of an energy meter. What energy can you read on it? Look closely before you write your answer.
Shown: 1405.0 kWh
